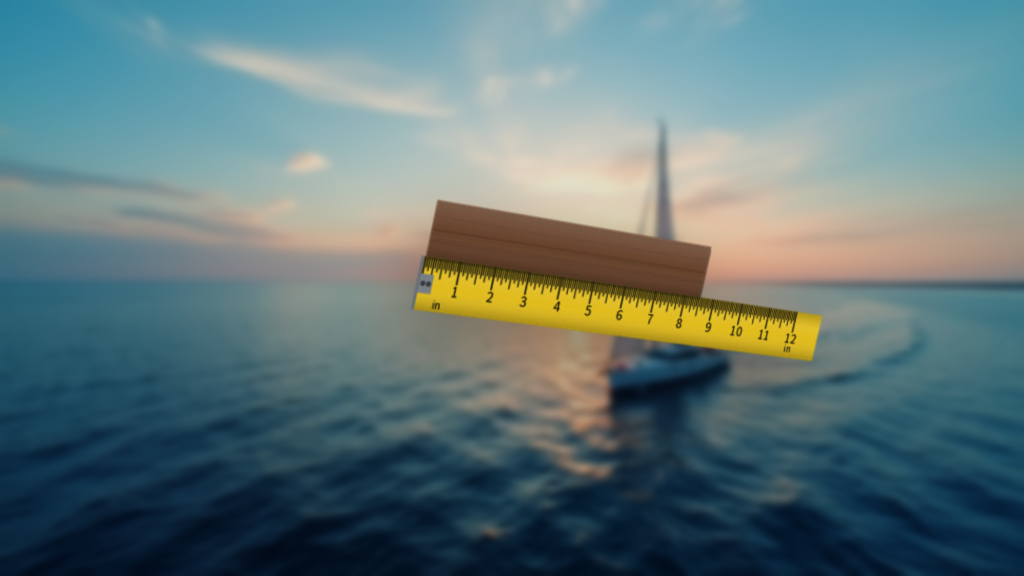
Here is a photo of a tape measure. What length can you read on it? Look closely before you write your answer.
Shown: 8.5 in
